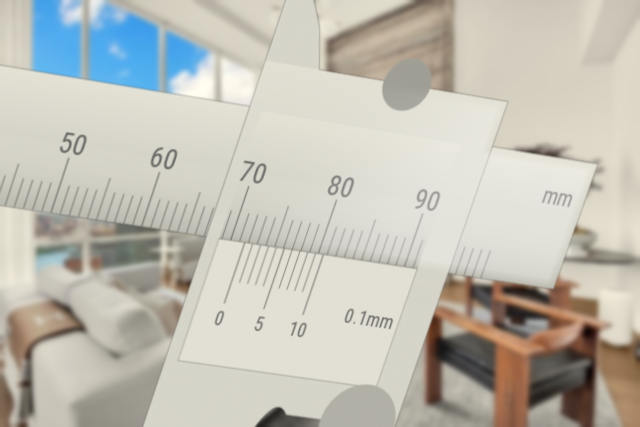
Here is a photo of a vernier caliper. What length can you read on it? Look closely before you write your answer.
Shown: 71.6 mm
